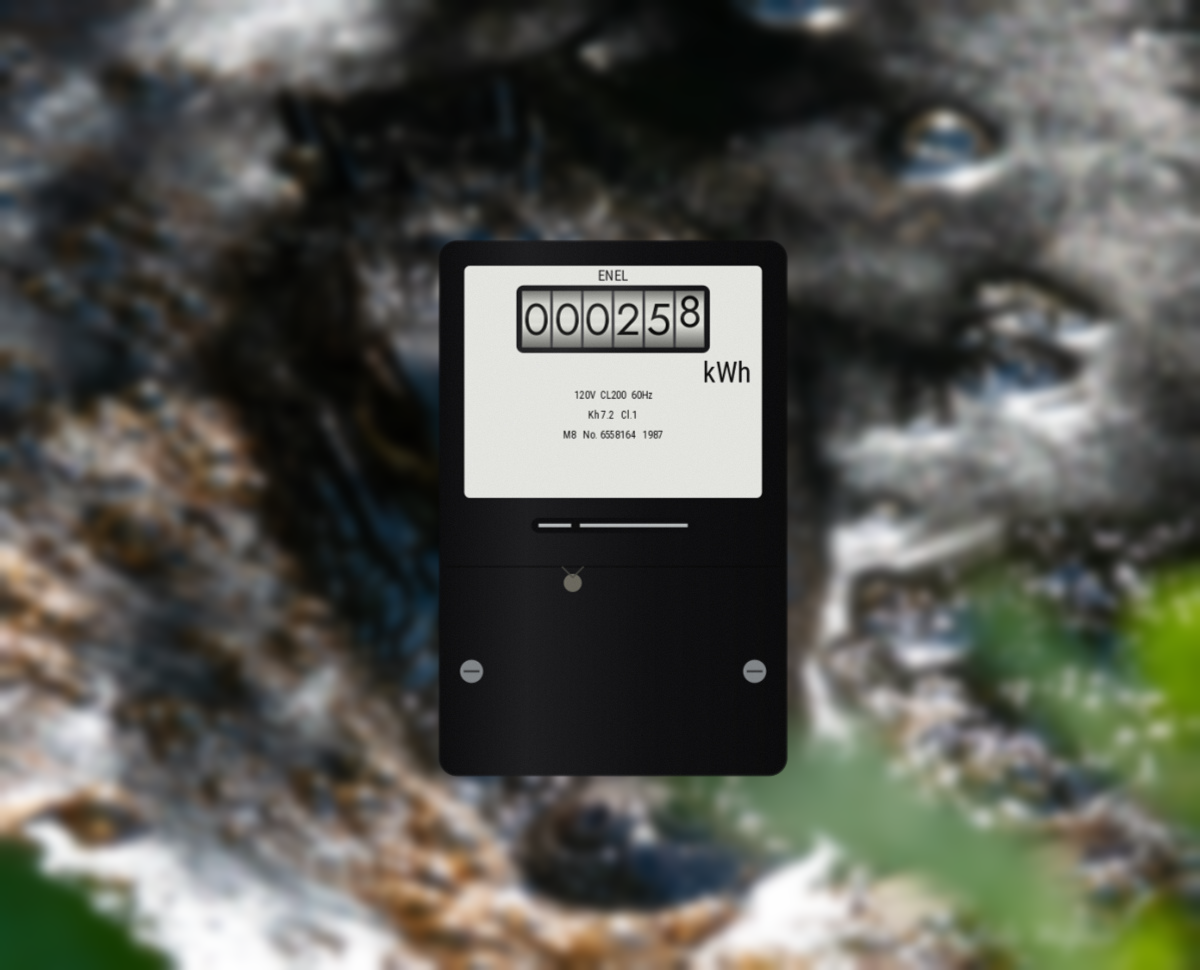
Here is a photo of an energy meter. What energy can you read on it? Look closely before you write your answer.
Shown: 258 kWh
